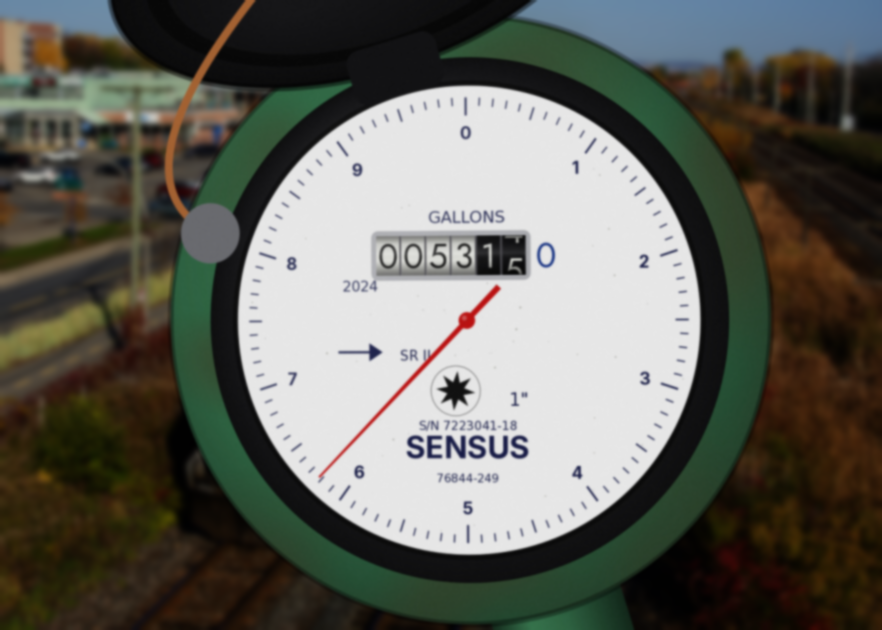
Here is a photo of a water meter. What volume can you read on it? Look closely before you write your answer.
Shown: 53146.2 gal
